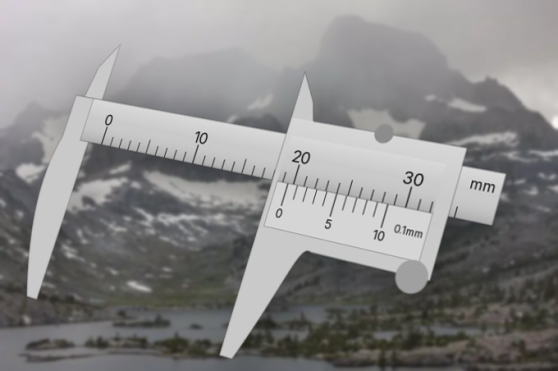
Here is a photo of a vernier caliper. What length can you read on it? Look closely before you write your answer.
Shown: 19.5 mm
